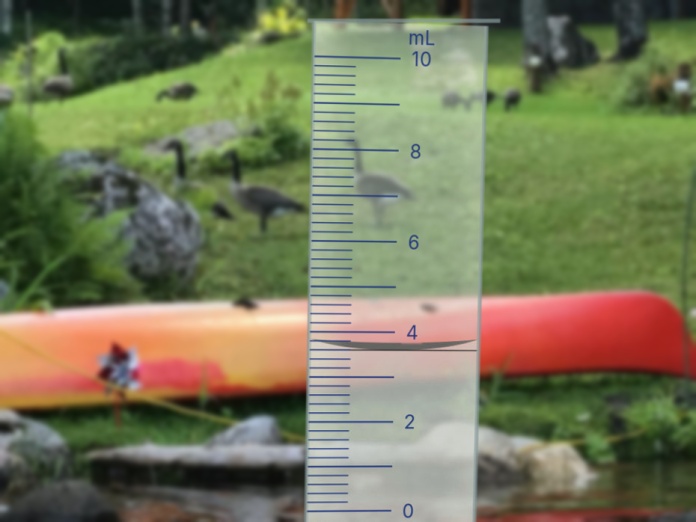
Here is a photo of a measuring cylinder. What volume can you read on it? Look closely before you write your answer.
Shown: 3.6 mL
